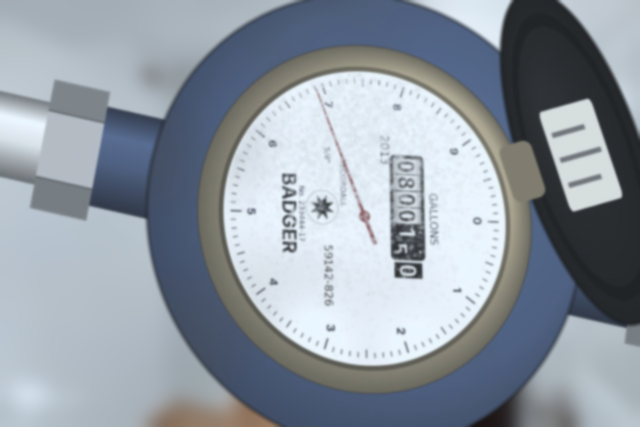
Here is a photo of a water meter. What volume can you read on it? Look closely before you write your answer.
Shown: 800146.9 gal
